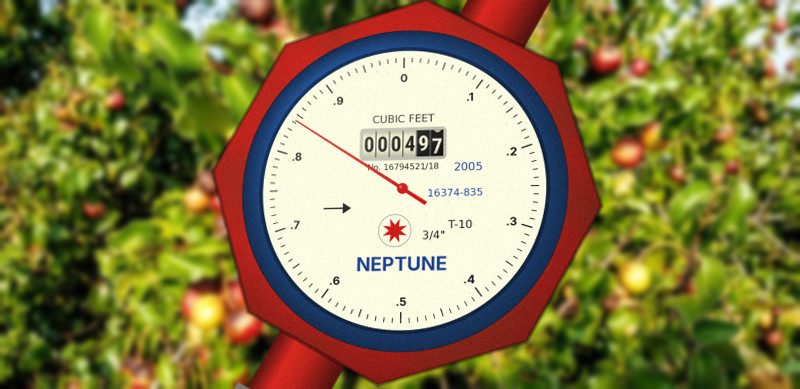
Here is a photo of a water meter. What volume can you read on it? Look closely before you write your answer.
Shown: 496.84 ft³
